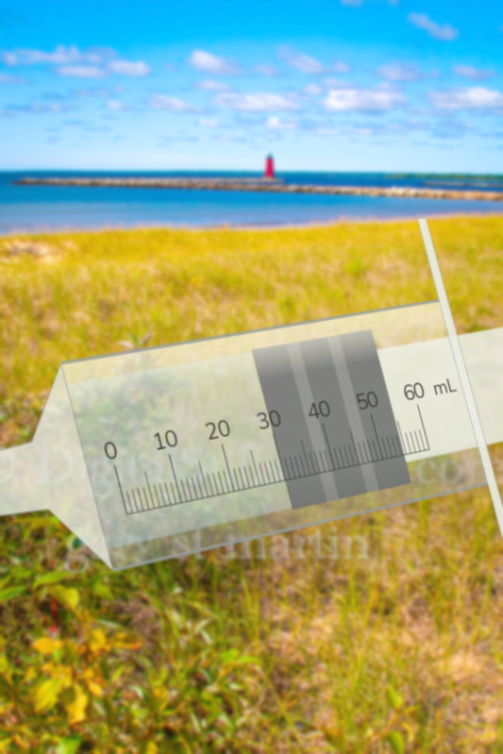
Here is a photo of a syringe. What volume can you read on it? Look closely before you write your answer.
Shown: 30 mL
